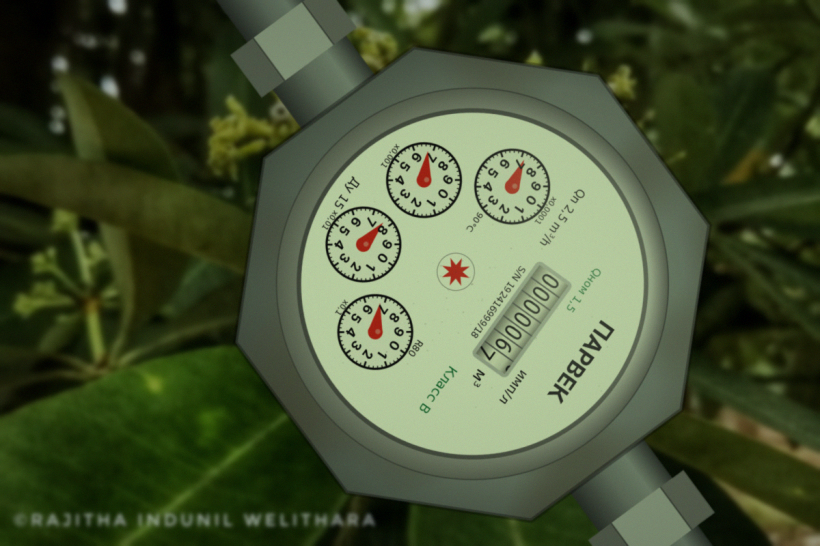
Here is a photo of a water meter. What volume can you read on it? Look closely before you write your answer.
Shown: 66.6767 m³
